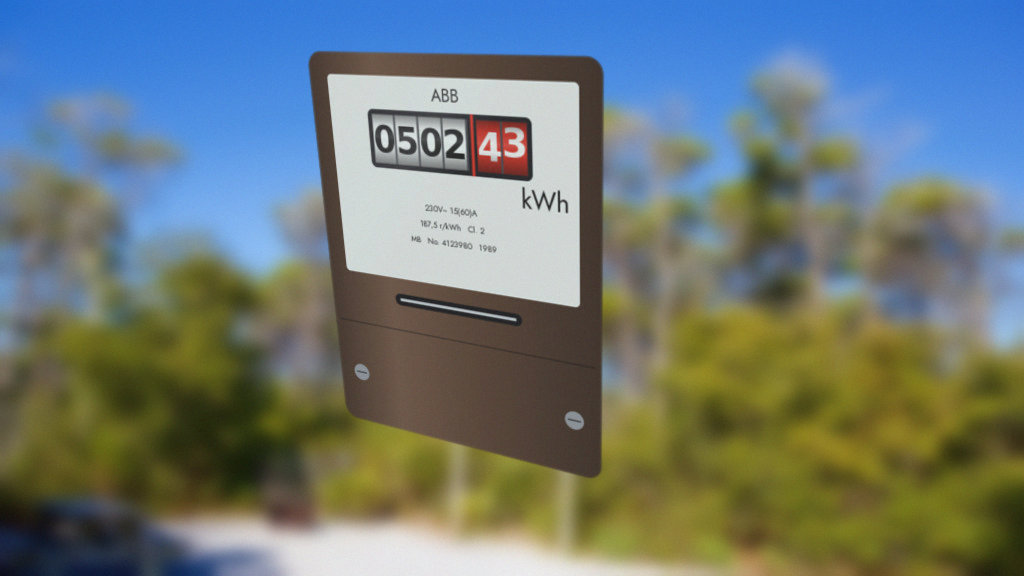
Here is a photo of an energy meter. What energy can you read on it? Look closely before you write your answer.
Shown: 502.43 kWh
